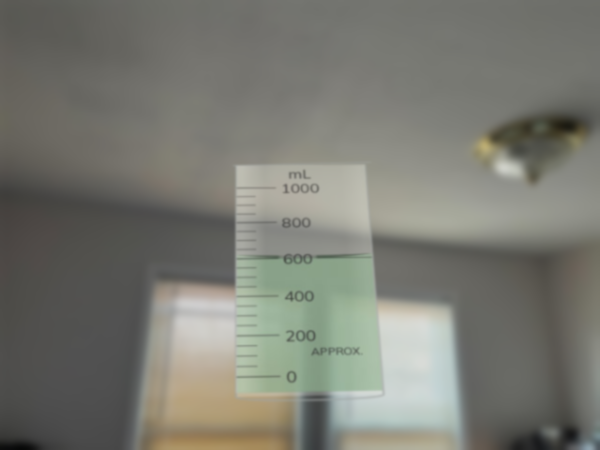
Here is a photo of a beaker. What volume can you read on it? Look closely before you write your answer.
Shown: 600 mL
